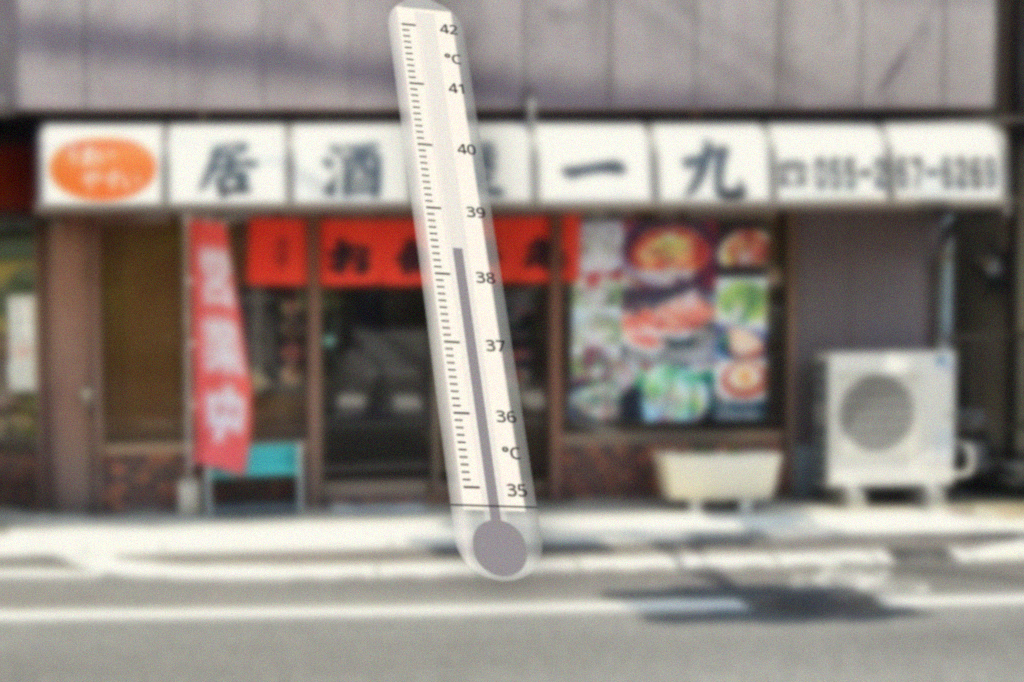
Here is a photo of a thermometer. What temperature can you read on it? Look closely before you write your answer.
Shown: 38.4 °C
